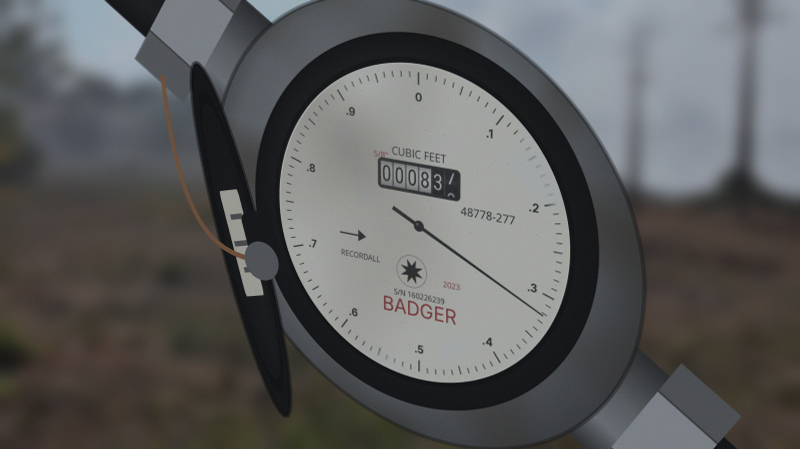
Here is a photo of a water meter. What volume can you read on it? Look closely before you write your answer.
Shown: 837.32 ft³
